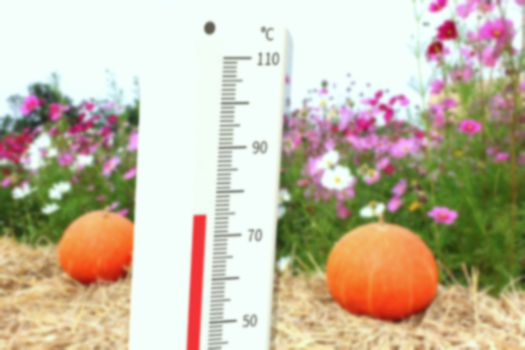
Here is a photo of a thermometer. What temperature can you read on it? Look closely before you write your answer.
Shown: 75 °C
